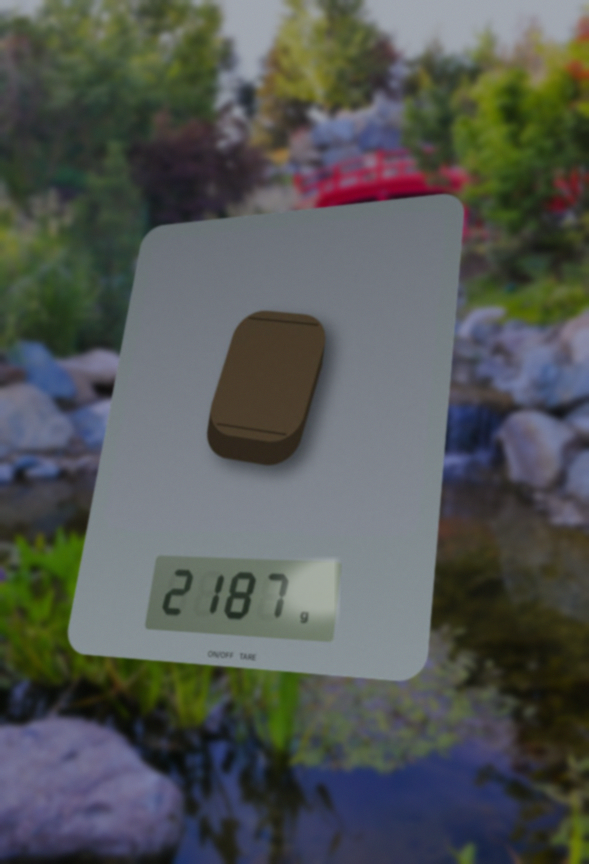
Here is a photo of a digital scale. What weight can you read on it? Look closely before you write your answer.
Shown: 2187 g
